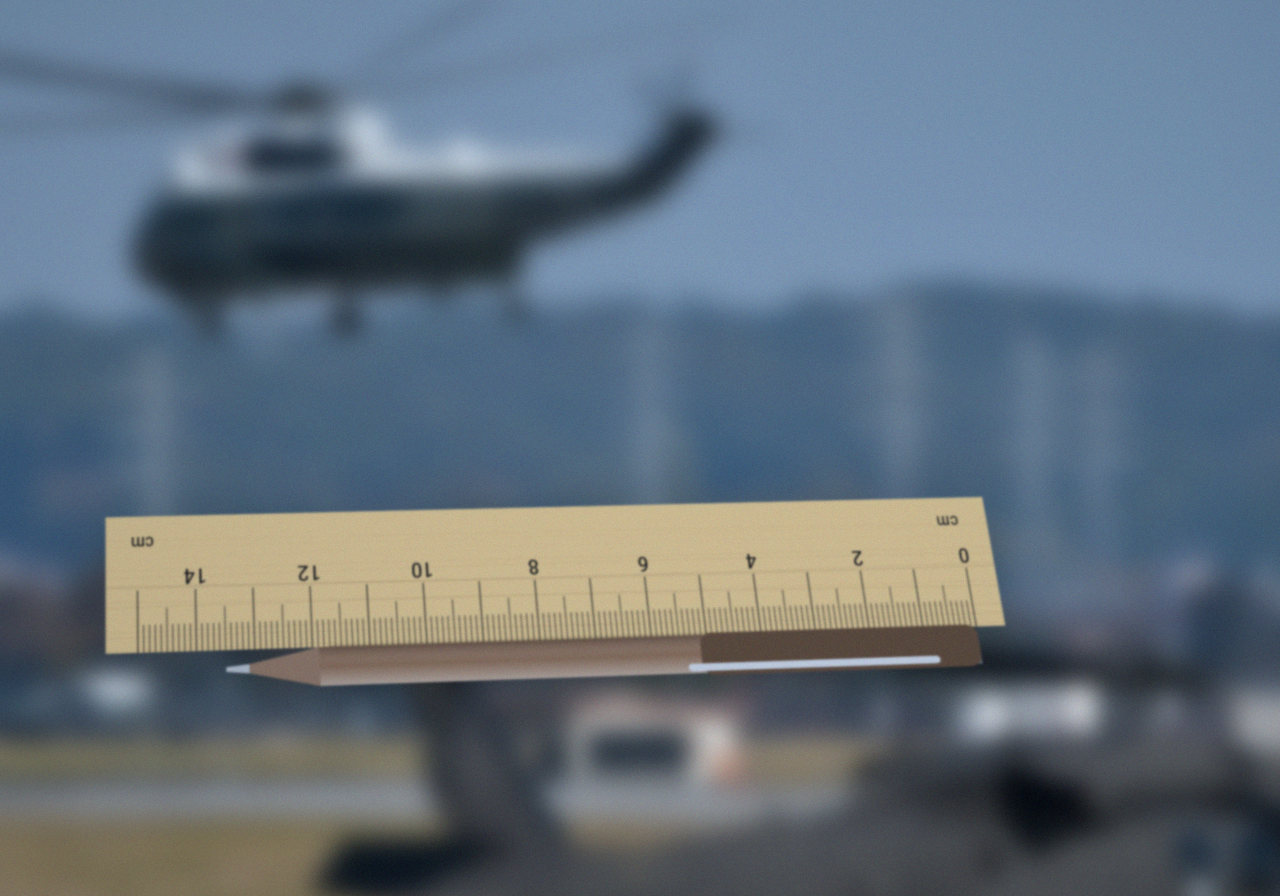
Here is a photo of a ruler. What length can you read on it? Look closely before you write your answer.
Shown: 13.5 cm
